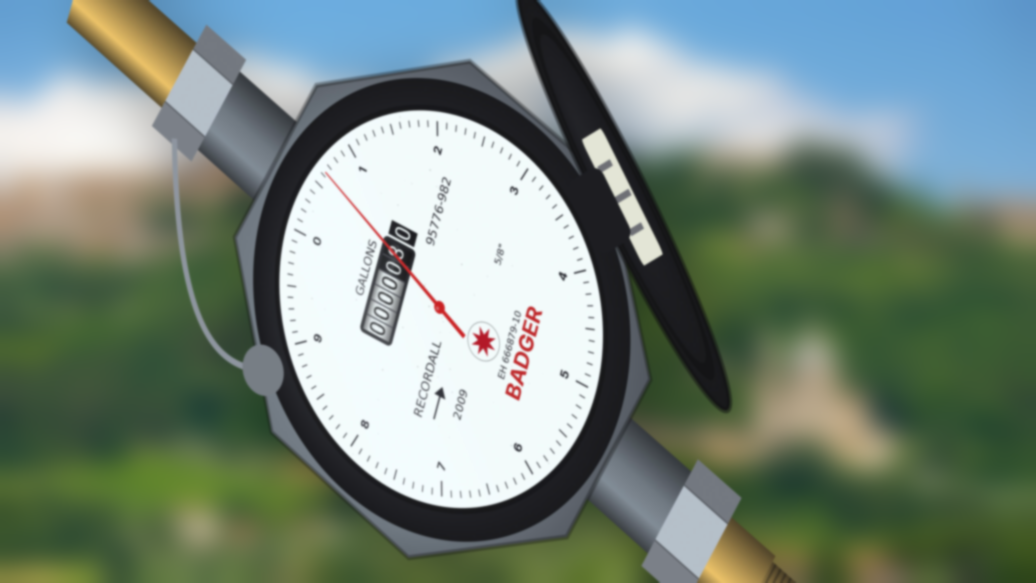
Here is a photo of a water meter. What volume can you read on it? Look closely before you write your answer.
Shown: 80.6 gal
